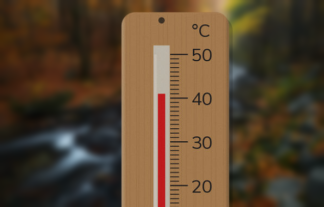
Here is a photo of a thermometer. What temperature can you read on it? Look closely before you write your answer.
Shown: 41 °C
